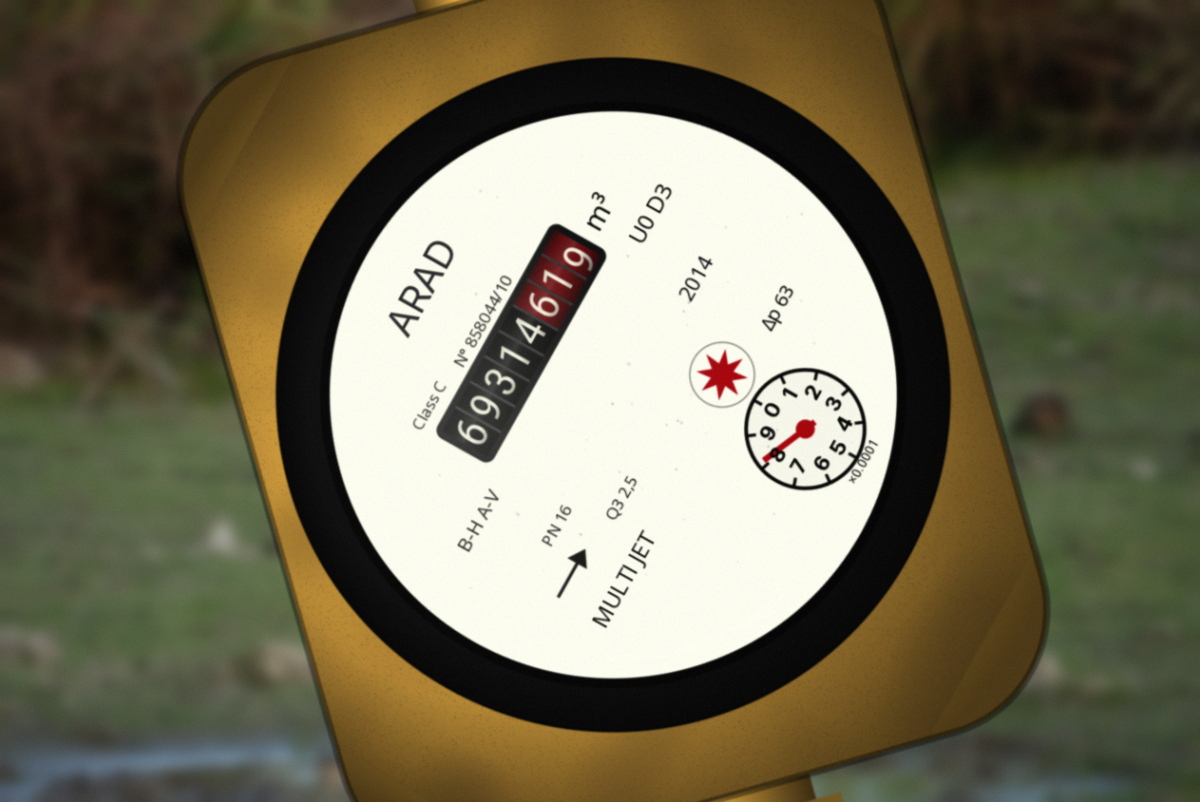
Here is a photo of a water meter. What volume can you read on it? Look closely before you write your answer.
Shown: 69314.6188 m³
